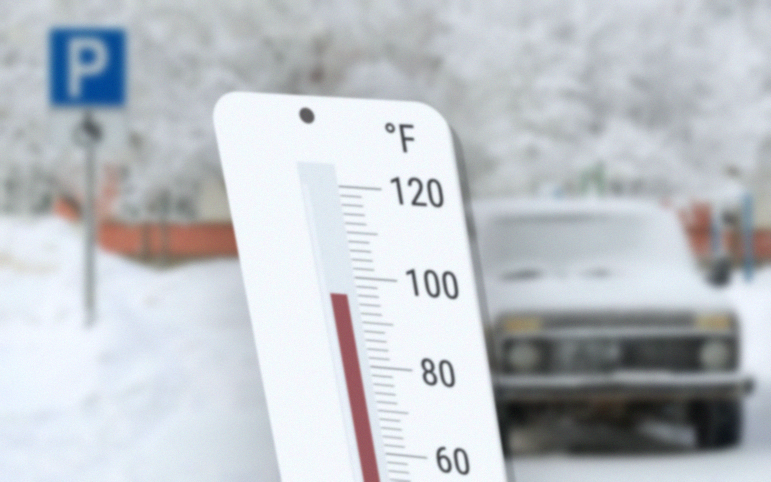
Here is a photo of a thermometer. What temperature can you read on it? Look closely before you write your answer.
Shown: 96 °F
